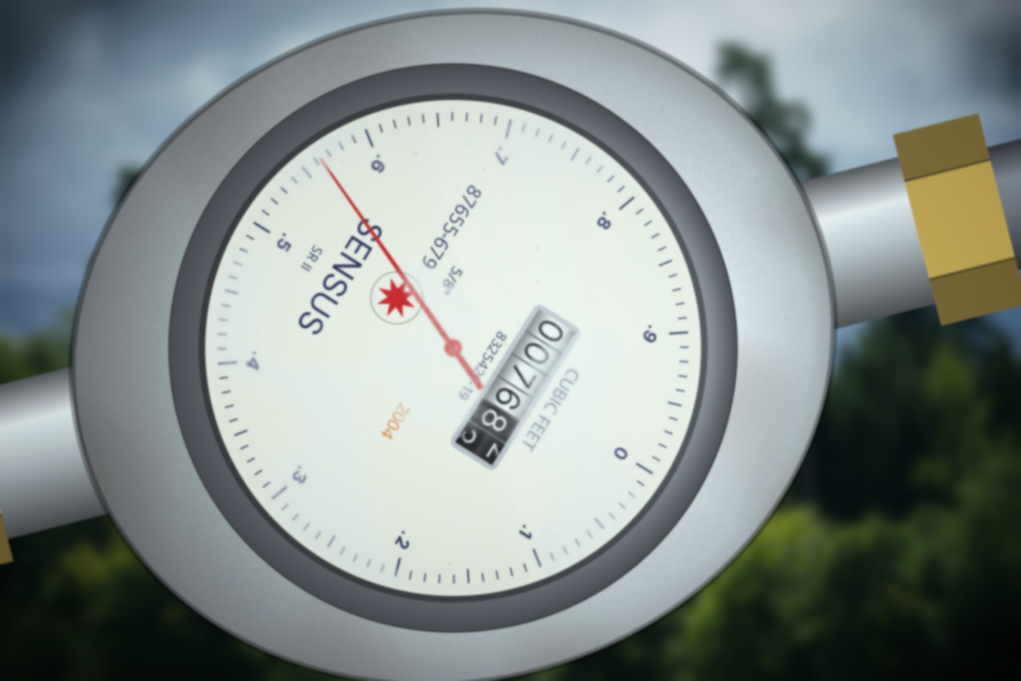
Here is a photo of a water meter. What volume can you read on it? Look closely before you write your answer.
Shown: 7682.56 ft³
